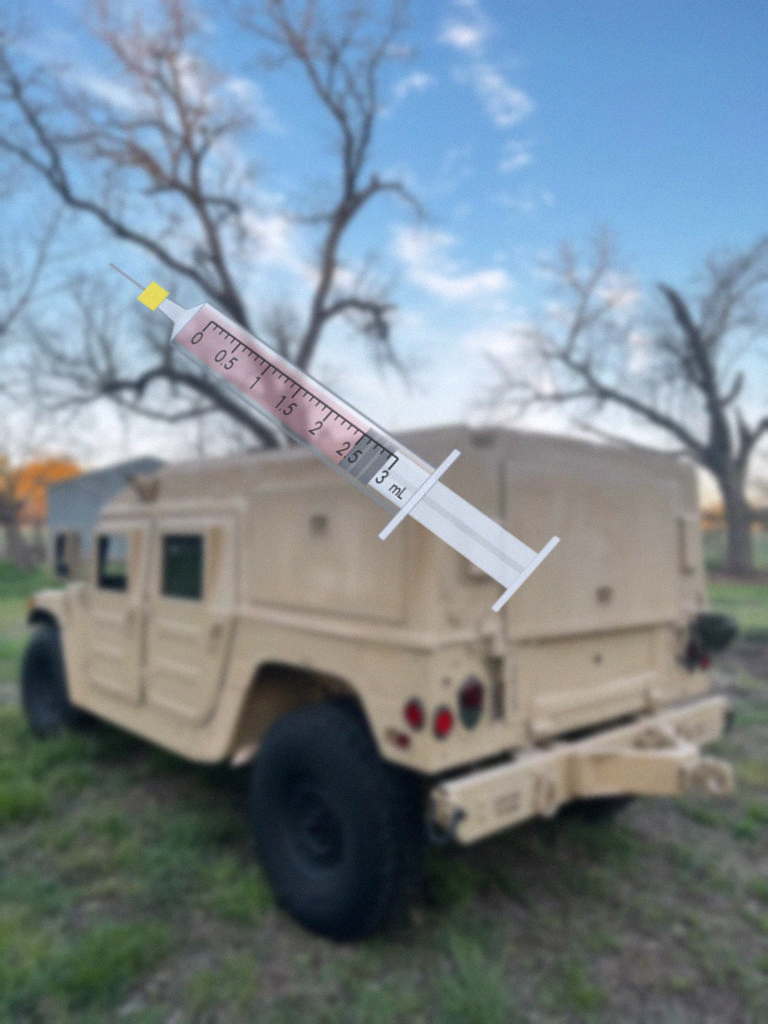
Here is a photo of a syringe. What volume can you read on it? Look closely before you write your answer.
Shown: 2.5 mL
